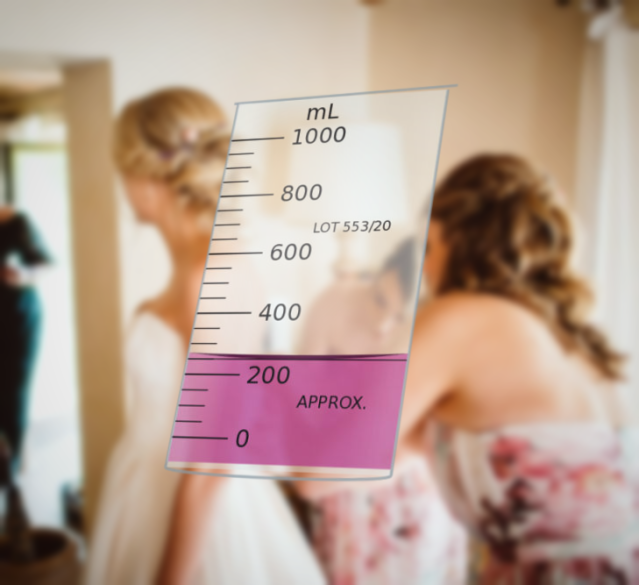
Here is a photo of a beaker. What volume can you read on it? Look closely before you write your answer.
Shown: 250 mL
